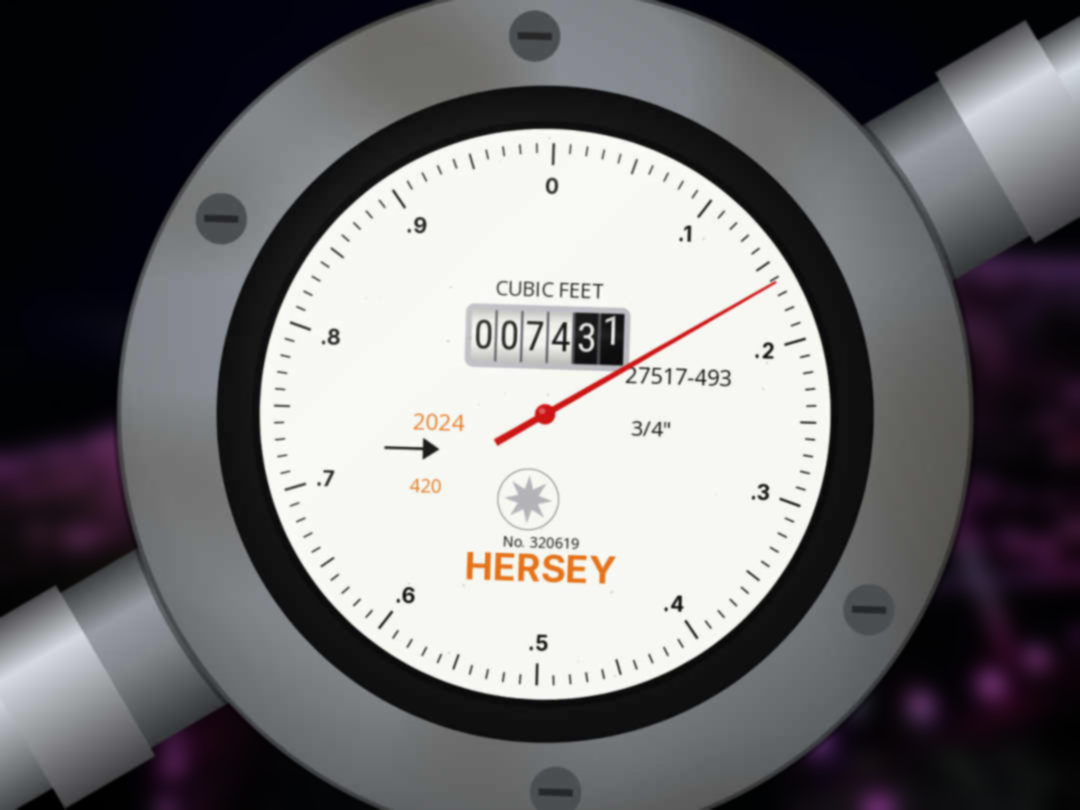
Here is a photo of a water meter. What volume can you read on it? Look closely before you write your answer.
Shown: 7431.16 ft³
